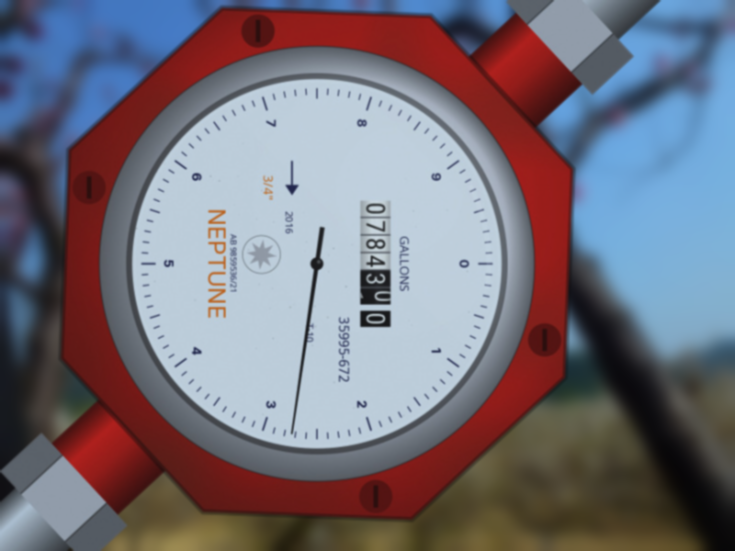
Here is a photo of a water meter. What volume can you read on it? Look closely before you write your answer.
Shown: 784302.7 gal
